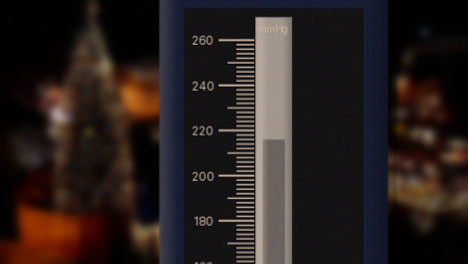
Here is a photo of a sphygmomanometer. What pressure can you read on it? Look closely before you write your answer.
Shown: 216 mmHg
